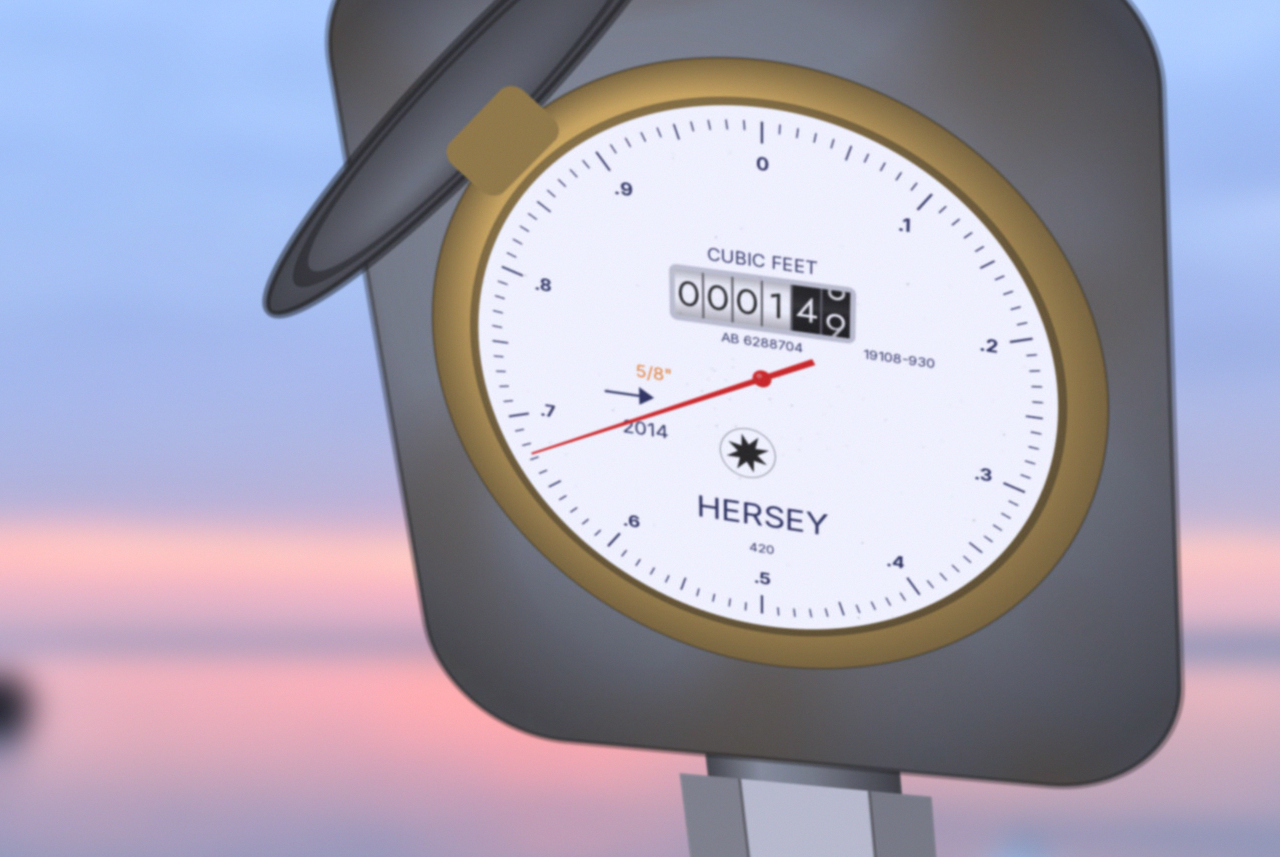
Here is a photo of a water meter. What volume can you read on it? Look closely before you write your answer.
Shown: 148.67 ft³
